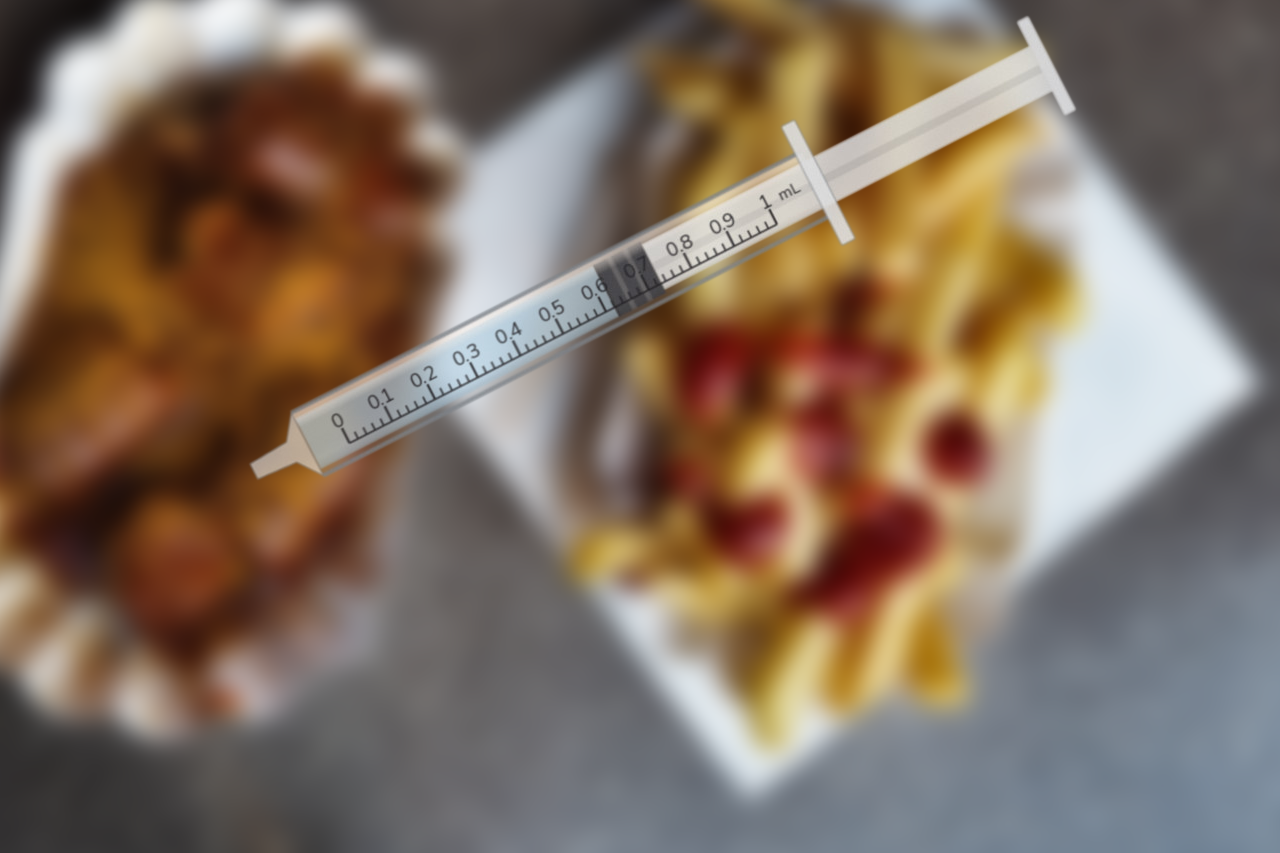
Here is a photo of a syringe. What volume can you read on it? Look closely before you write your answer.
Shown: 0.62 mL
